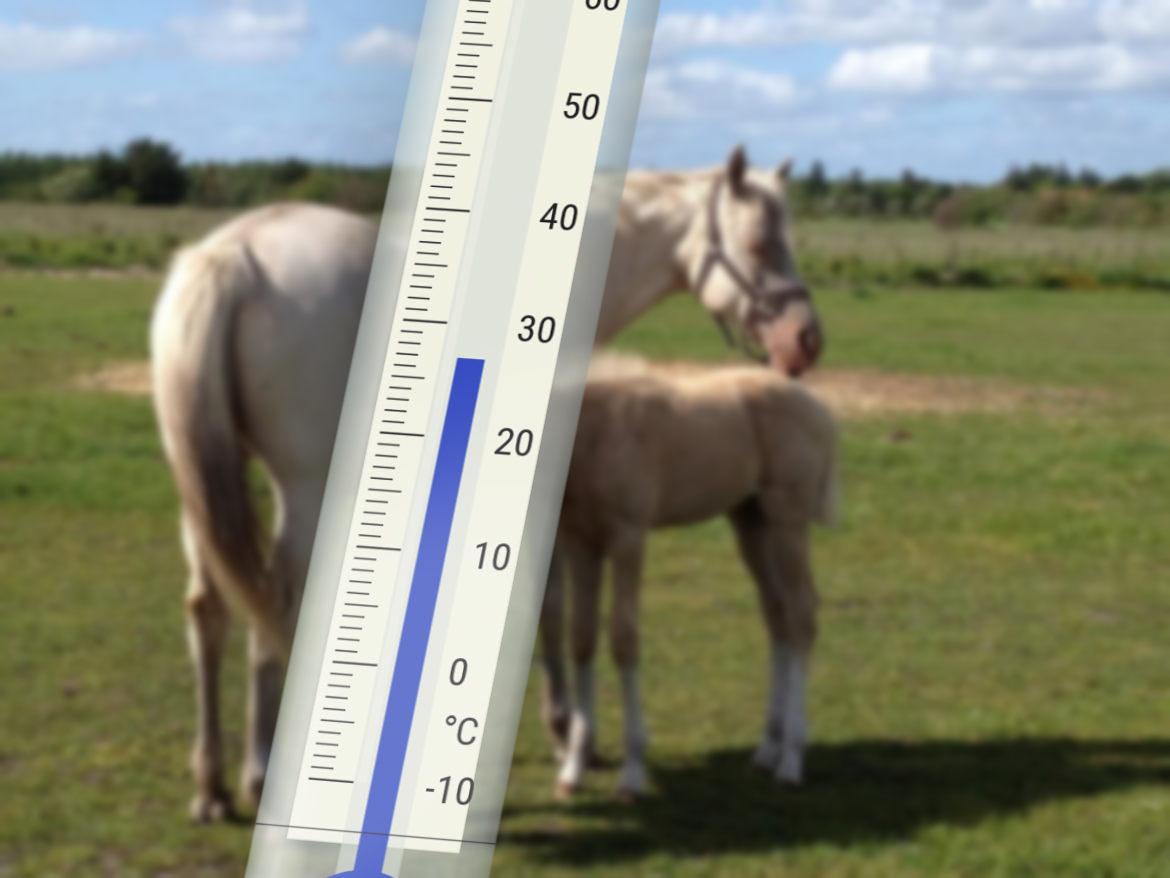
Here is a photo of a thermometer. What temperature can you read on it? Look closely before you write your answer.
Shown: 27 °C
